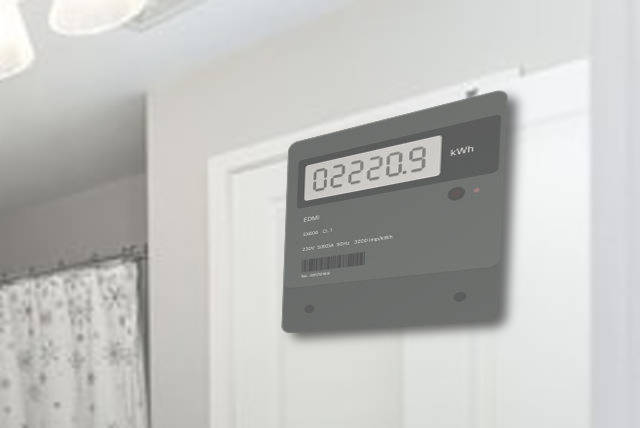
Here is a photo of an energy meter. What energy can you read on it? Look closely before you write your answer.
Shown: 2220.9 kWh
